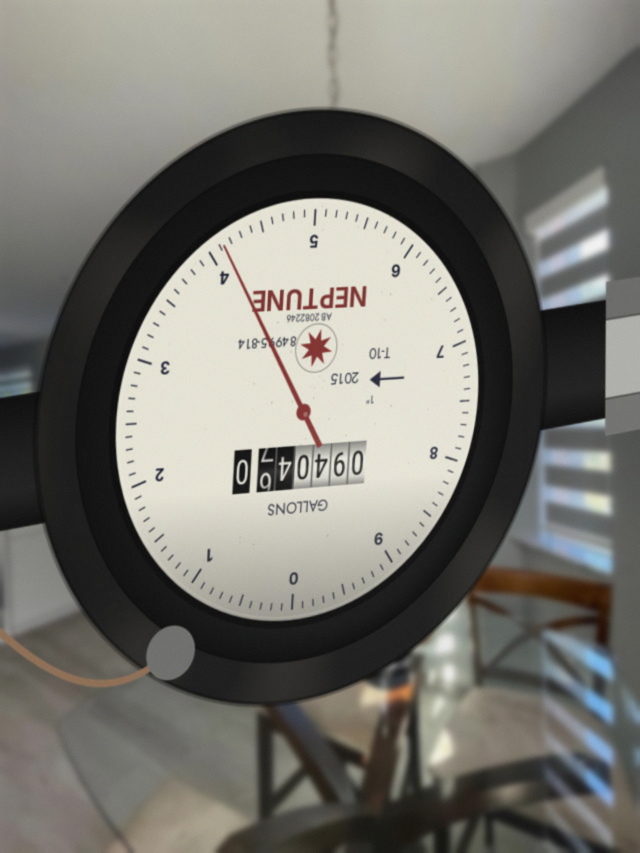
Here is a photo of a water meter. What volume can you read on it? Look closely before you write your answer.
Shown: 940464.1 gal
